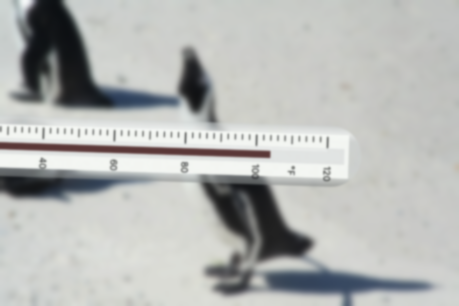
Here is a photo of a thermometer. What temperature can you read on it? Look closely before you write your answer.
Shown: 104 °F
